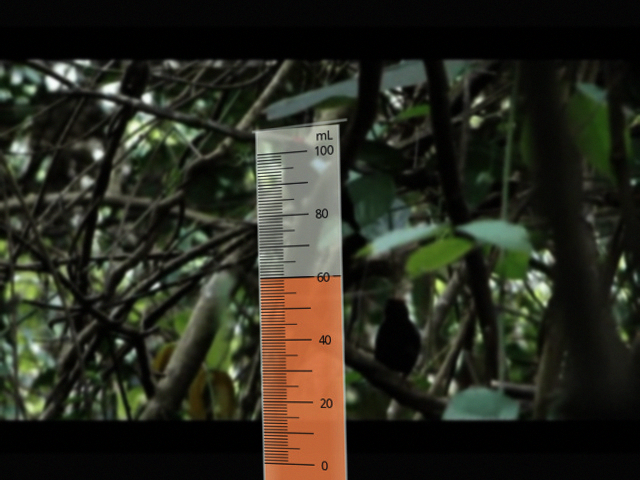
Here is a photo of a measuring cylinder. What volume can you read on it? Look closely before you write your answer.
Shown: 60 mL
